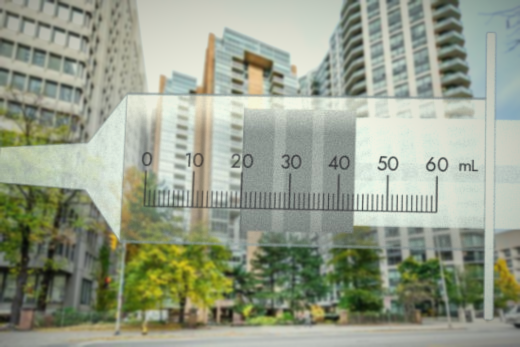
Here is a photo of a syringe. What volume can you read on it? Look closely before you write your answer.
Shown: 20 mL
